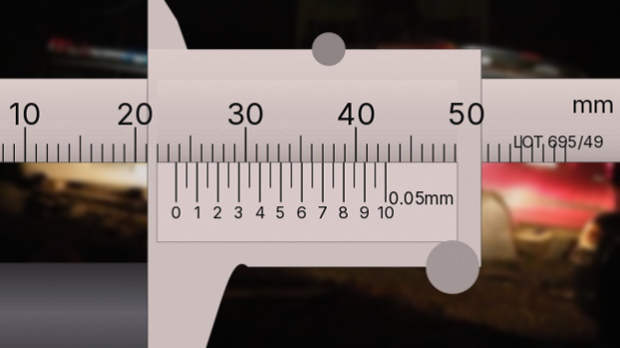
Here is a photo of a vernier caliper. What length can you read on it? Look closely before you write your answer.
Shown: 23.7 mm
